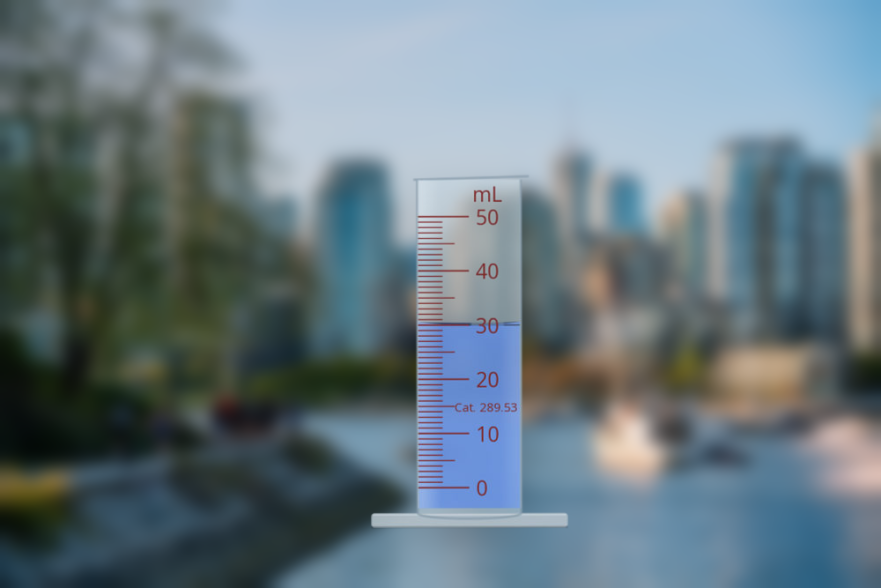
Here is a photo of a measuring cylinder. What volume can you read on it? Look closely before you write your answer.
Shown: 30 mL
